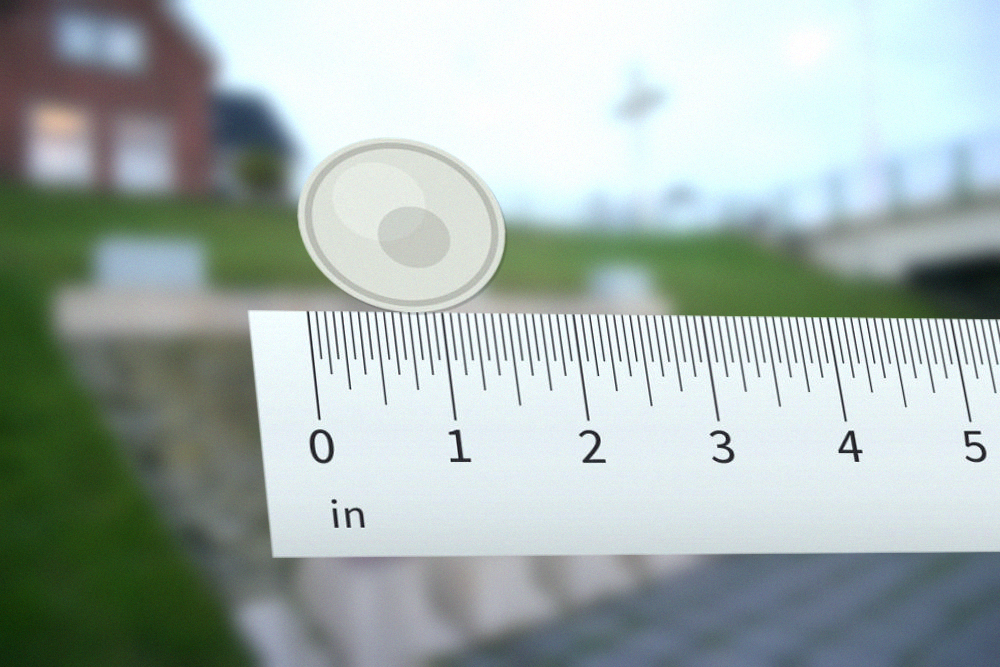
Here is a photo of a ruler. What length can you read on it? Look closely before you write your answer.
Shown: 1.5625 in
